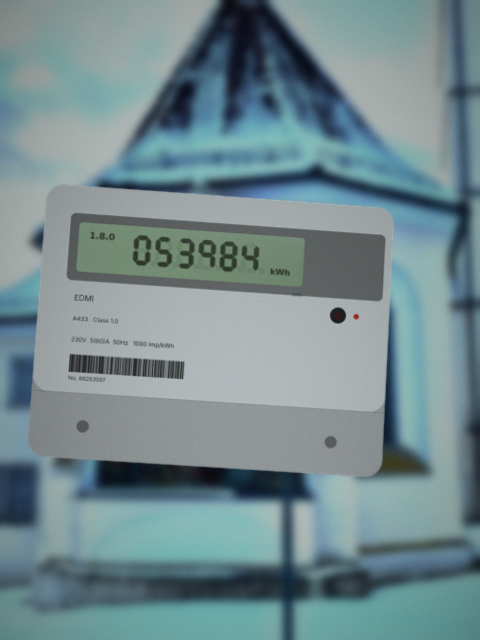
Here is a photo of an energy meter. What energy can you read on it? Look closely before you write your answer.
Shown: 53984 kWh
